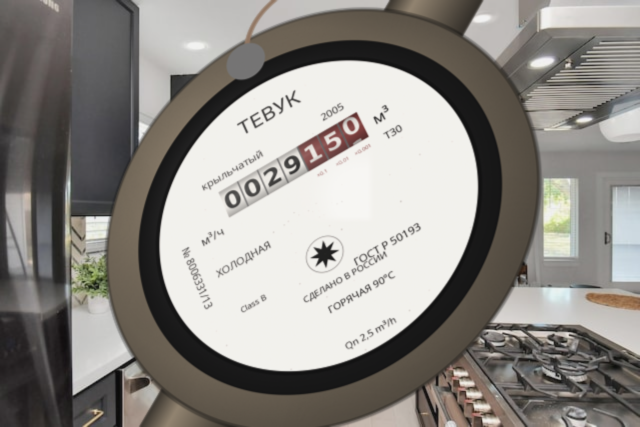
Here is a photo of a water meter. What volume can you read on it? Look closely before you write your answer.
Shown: 29.150 m³
